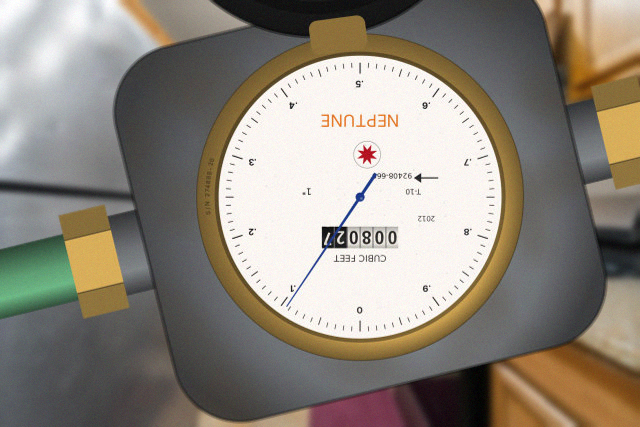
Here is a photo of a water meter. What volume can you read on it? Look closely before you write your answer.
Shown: 8027.09 ft³
